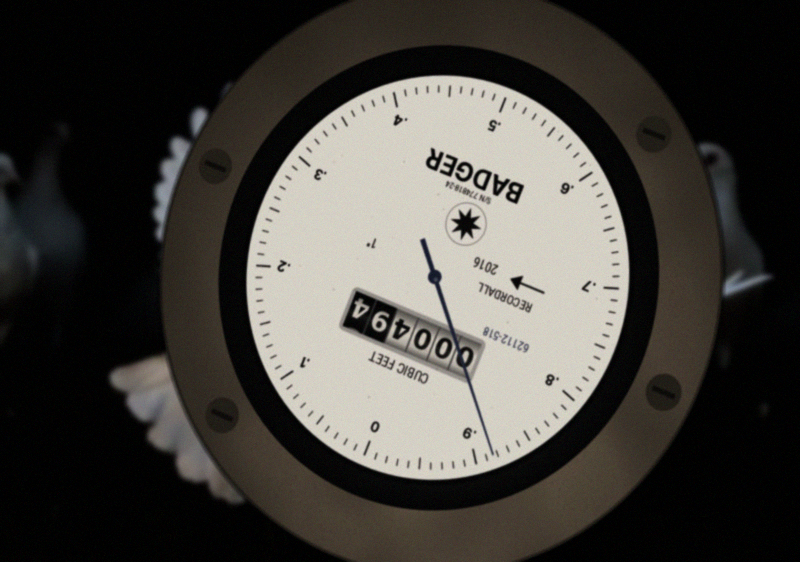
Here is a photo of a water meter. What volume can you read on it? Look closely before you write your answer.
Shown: 493.88 ft³
